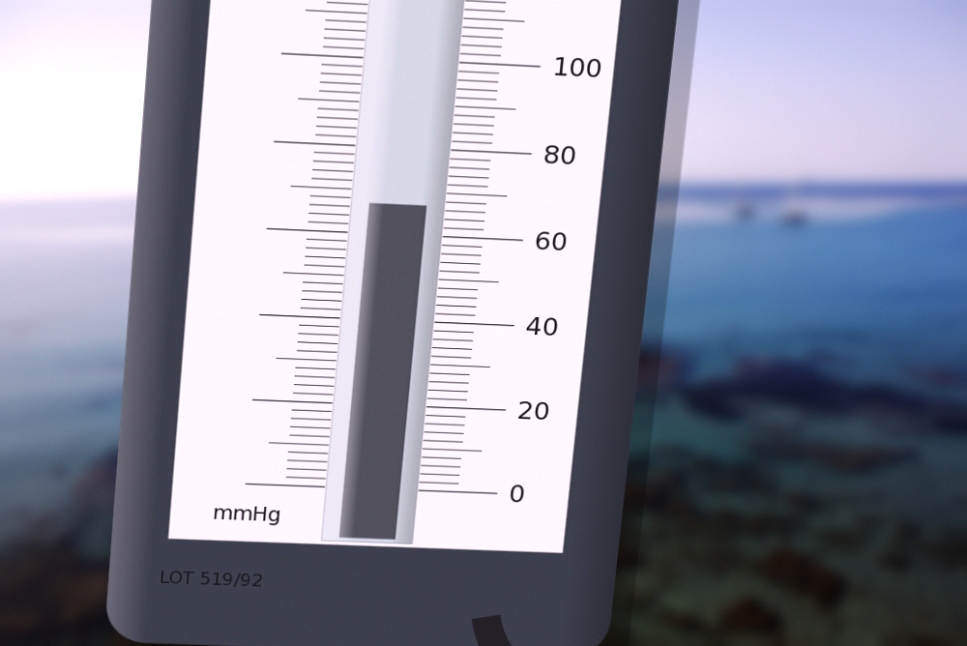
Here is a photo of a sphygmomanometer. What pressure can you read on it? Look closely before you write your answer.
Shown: 67 mmHg
